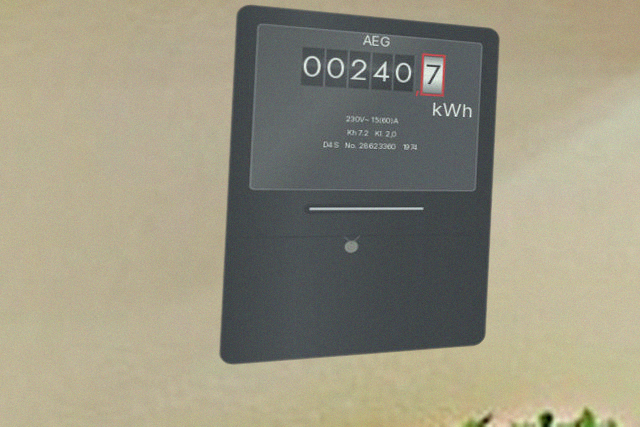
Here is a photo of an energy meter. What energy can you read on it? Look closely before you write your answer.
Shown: 240.7 kWh
